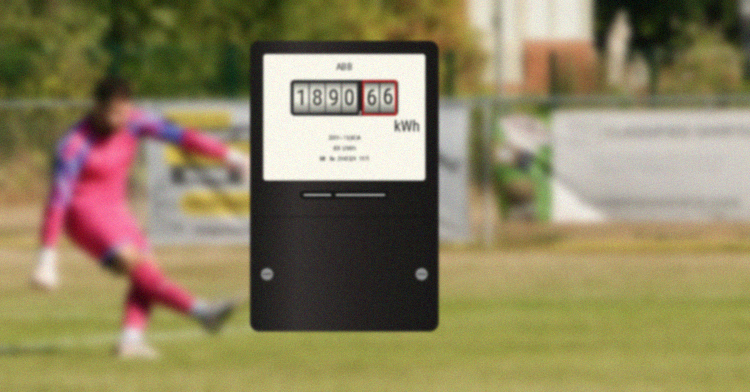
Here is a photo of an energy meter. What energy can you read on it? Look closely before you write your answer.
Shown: 1890.66 kWh
